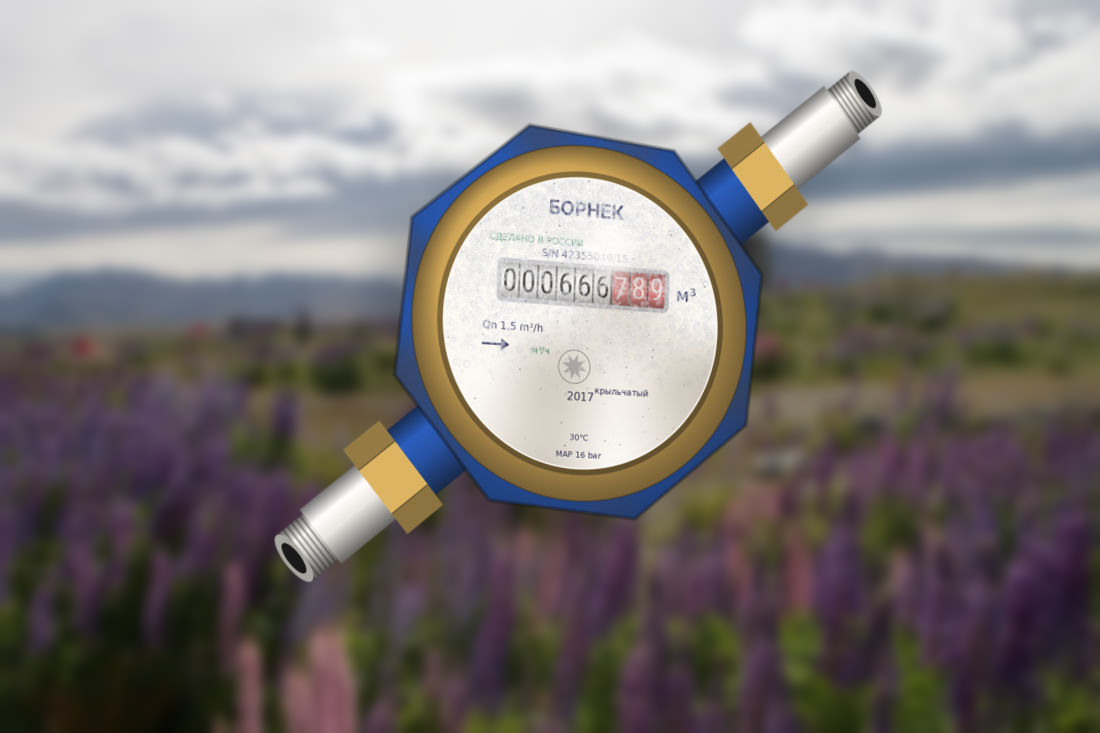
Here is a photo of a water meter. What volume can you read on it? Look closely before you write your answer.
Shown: 666.789 m³
